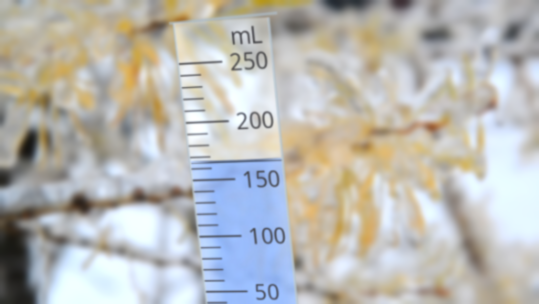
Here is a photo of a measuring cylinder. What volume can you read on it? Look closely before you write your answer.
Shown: 165 mL
